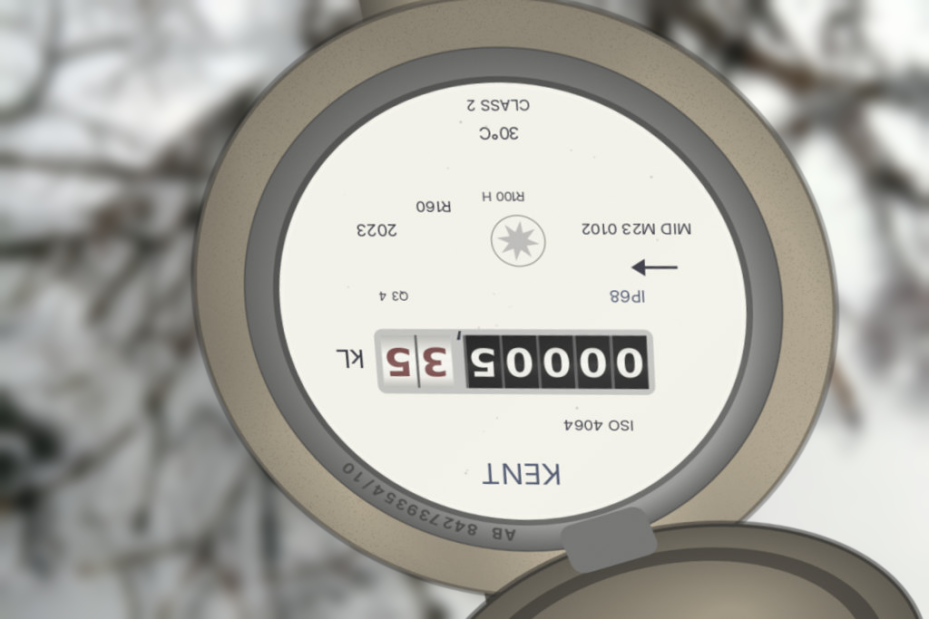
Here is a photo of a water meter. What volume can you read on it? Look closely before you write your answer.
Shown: 5.35 kL
